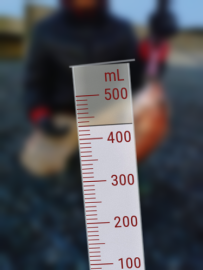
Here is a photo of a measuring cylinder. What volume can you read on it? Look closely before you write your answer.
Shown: 430 mL
